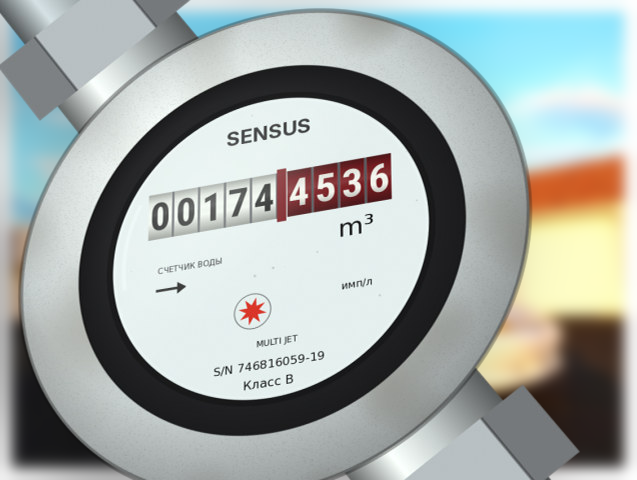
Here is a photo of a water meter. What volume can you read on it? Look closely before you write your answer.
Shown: 174.4536 m³
